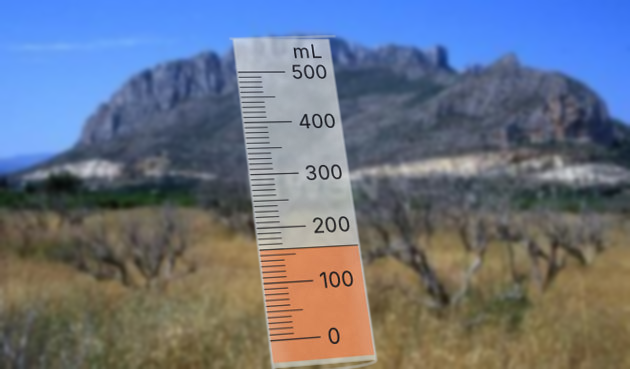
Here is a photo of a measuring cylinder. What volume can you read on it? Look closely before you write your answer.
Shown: 160 mL
